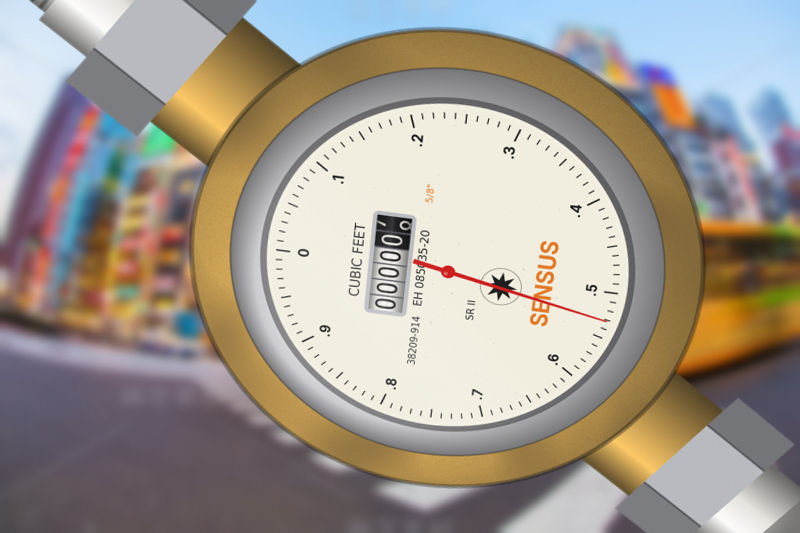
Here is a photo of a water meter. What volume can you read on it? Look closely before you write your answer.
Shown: 7.53 ft³
